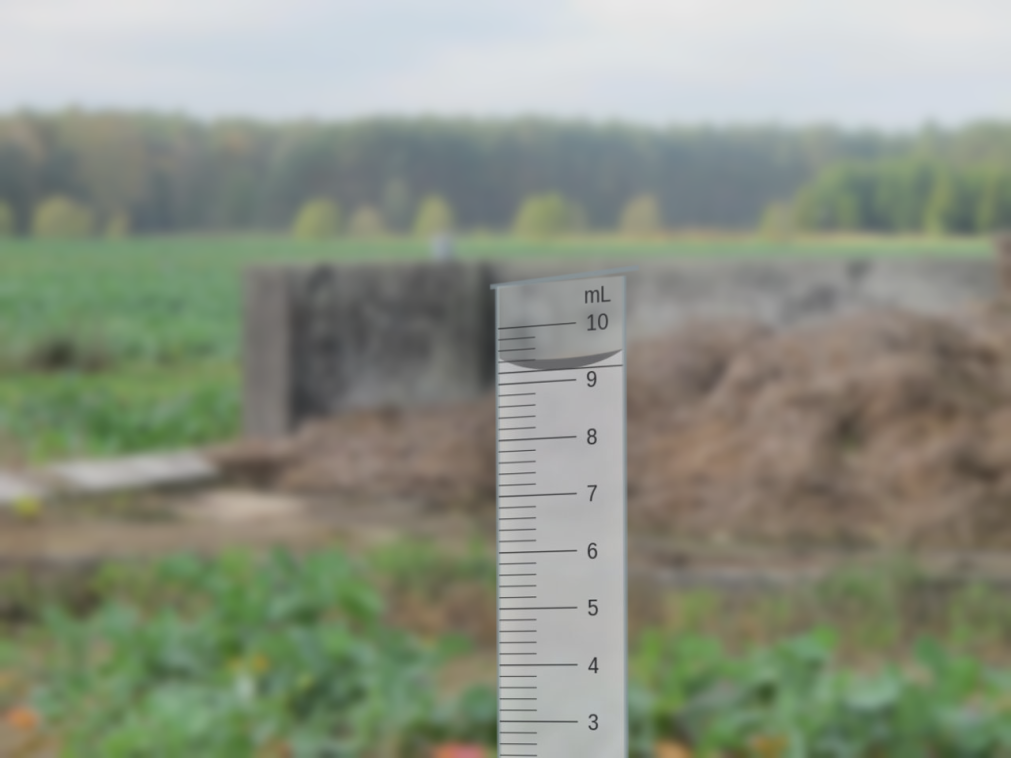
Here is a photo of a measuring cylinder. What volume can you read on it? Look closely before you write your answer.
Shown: 9.2 mL
